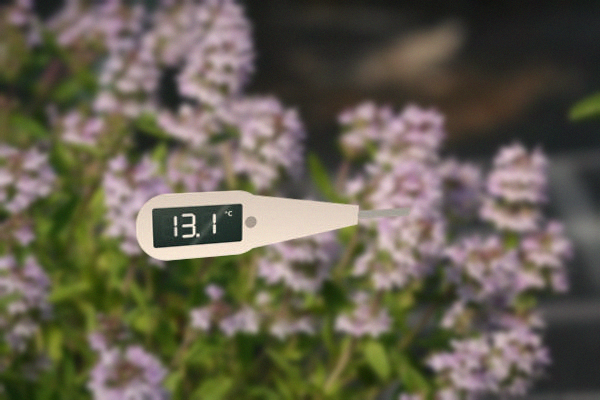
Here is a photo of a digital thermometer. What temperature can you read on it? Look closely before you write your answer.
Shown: 13.1 °C
